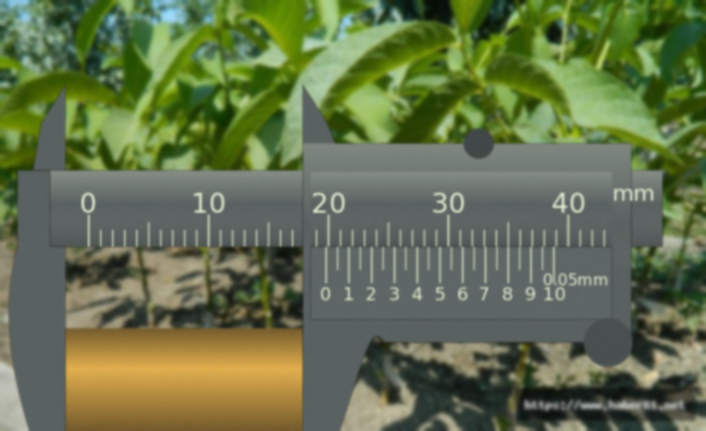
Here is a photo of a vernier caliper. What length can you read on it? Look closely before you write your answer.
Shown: 19.8 mm
